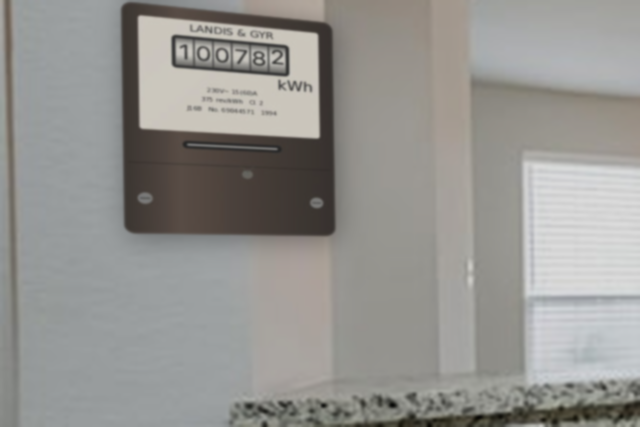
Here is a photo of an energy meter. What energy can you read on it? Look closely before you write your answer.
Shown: 100782 kWh
